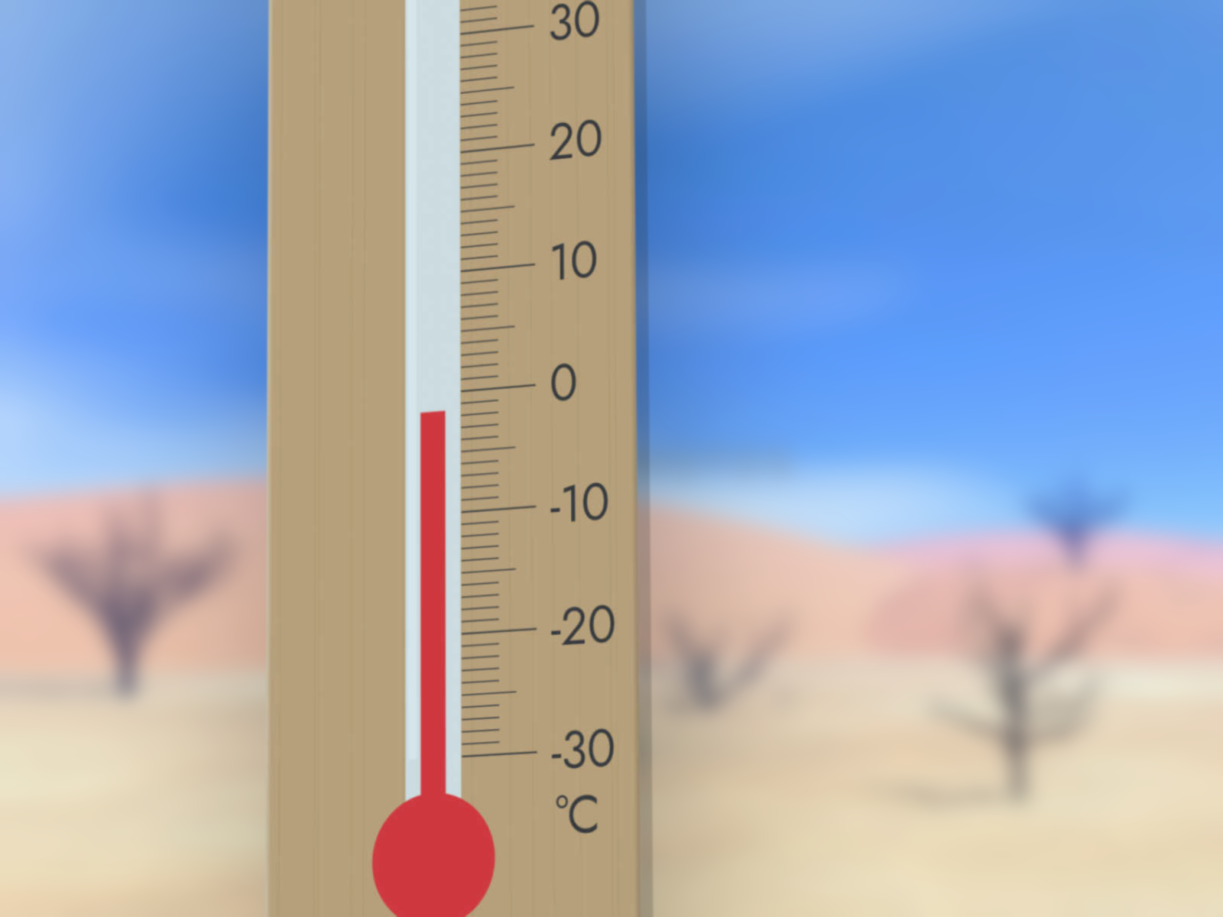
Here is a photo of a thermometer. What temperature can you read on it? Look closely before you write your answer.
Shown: -1.5 °C
